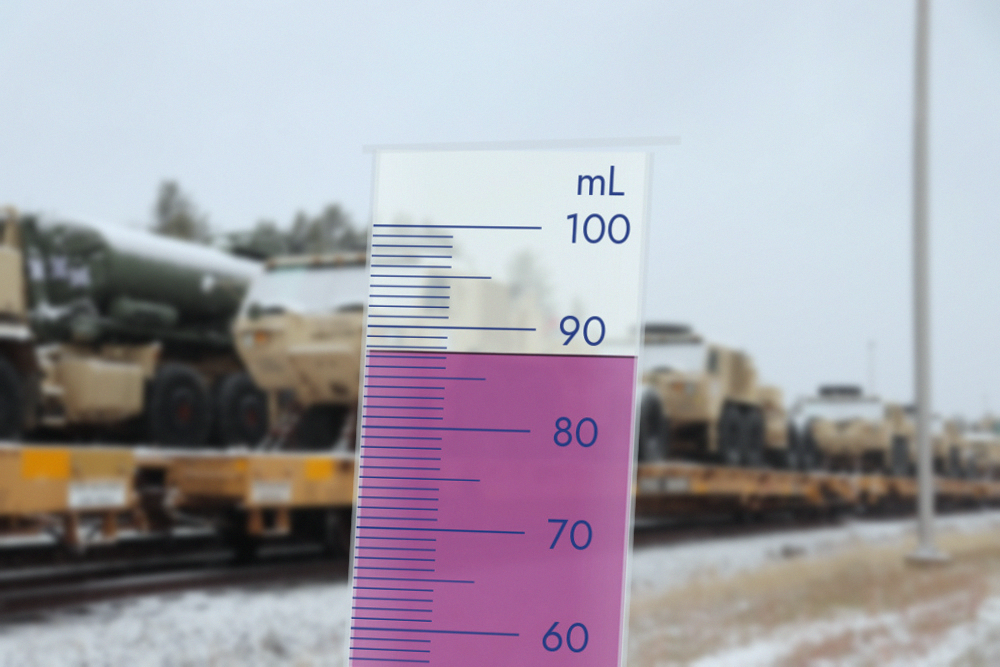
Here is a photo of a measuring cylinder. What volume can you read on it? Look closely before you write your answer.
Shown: 87.5 mL
